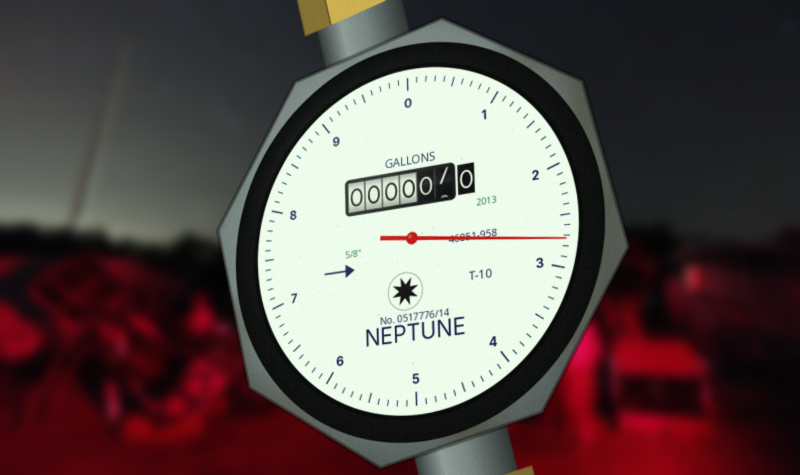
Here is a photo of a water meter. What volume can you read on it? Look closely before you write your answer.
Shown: 72.7 gal
